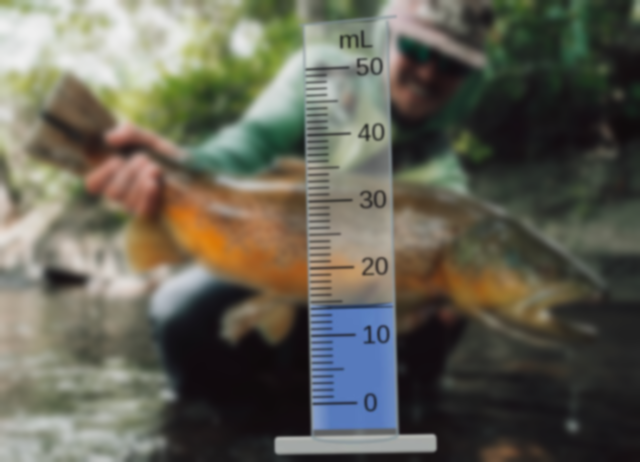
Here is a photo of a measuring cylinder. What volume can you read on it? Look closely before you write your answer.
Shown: 14 mL
